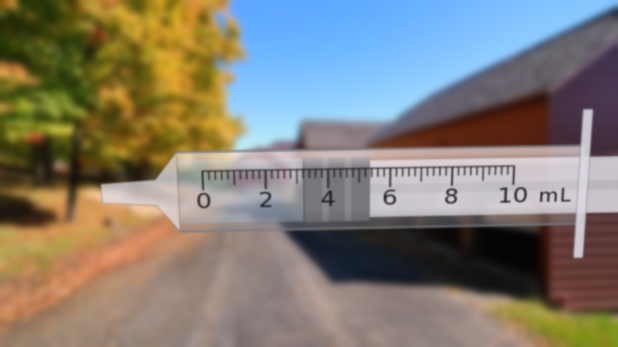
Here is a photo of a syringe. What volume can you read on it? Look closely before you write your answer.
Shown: 3.2 mL
